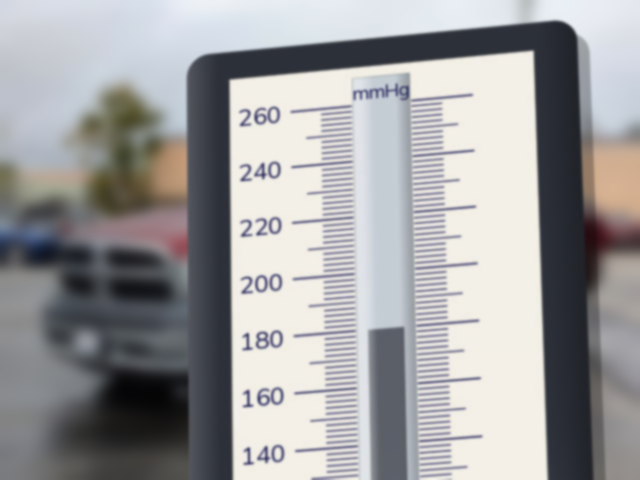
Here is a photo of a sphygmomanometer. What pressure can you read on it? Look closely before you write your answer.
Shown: 180 mmHg
